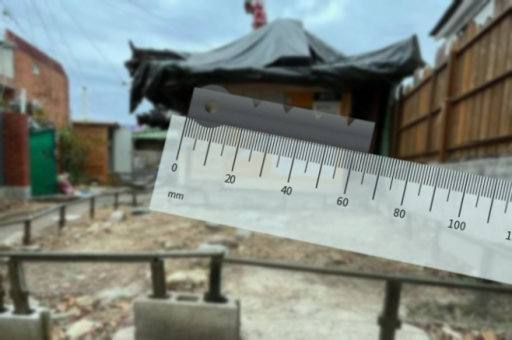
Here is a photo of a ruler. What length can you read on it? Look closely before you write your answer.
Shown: 65 mm
